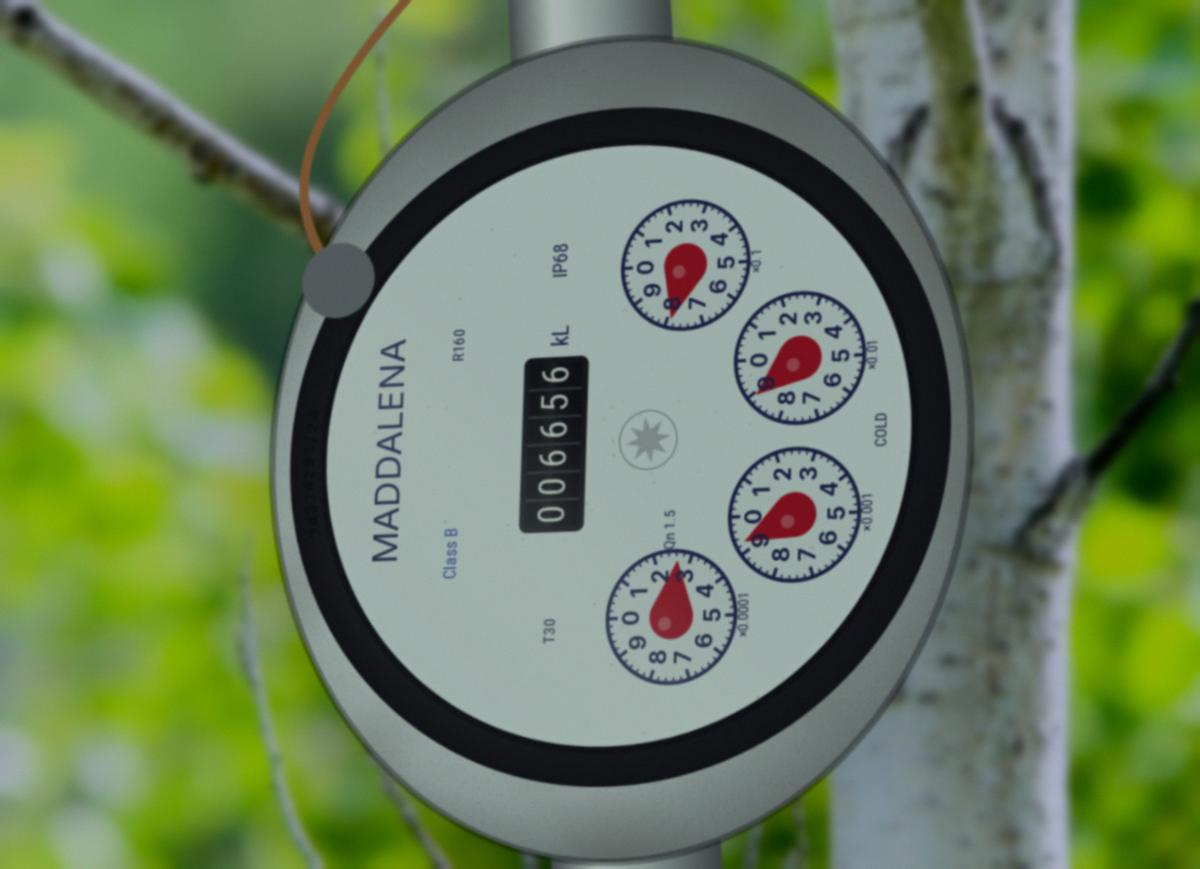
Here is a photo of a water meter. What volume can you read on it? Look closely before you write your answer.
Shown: 6656.7892 kL
